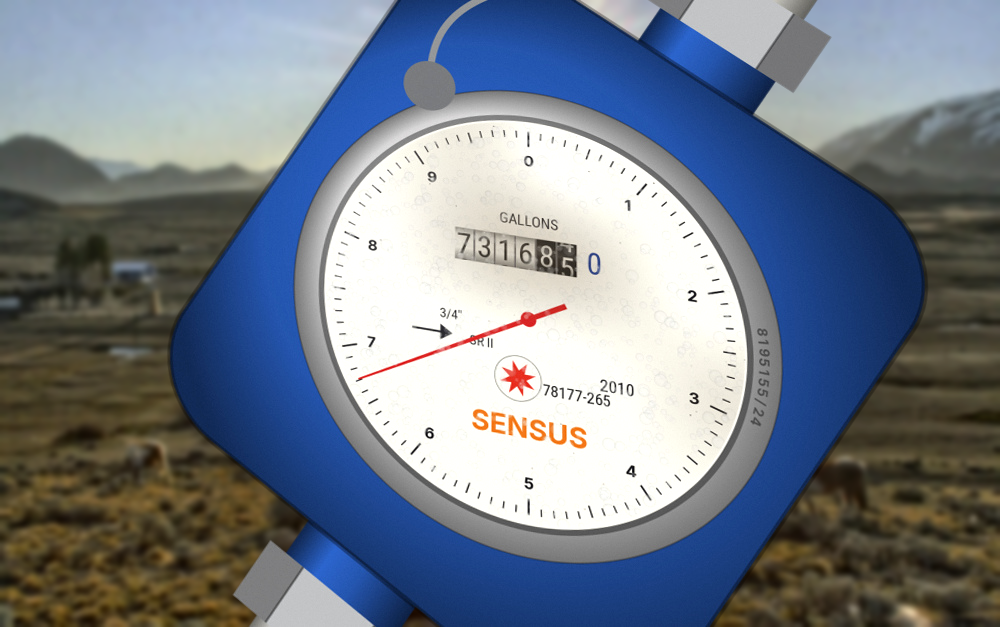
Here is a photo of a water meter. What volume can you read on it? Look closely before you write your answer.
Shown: 7316846.7 gal
